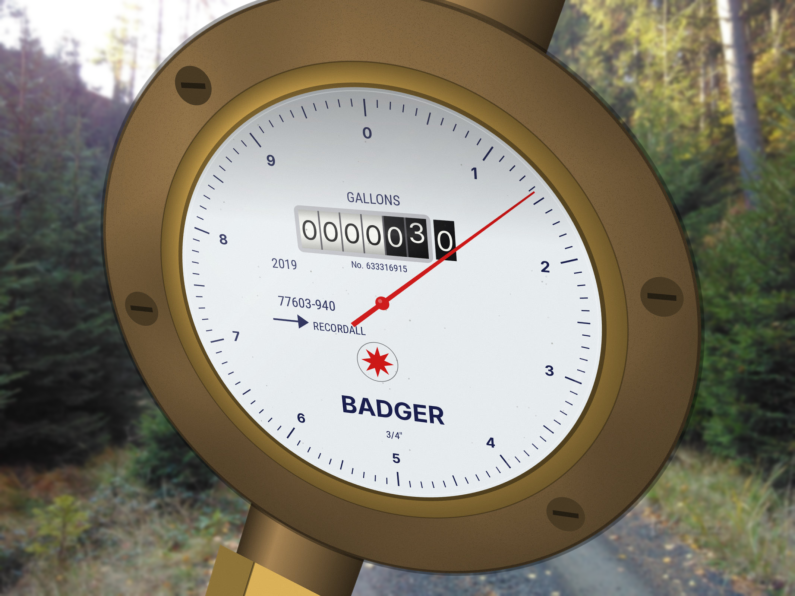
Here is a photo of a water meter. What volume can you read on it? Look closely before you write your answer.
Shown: 31.4 gal
